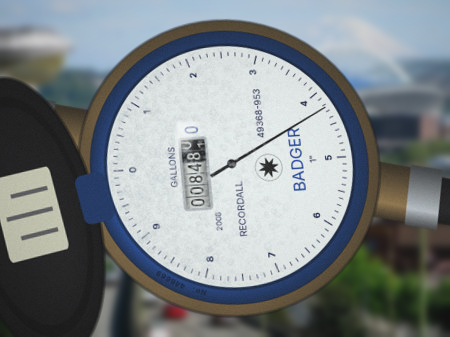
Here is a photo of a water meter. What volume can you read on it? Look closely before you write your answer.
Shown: 84804.2 gal
